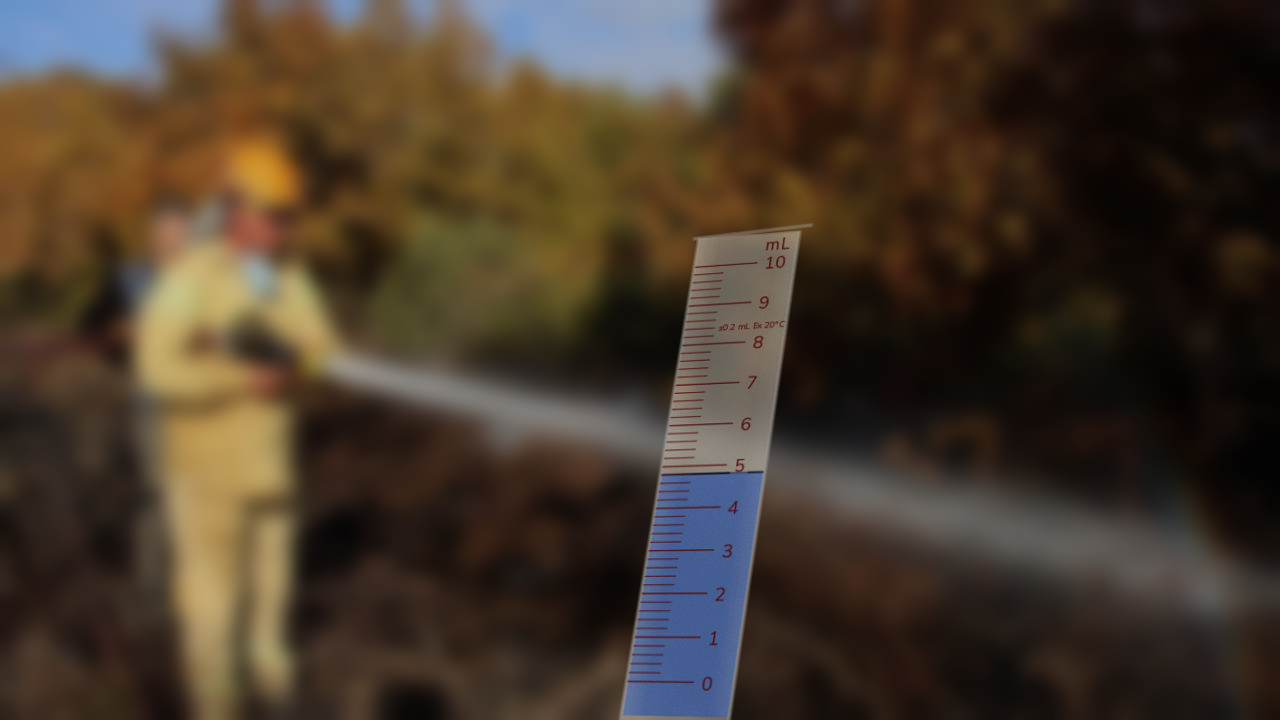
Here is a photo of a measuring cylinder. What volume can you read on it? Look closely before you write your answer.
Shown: 4.8 mL
